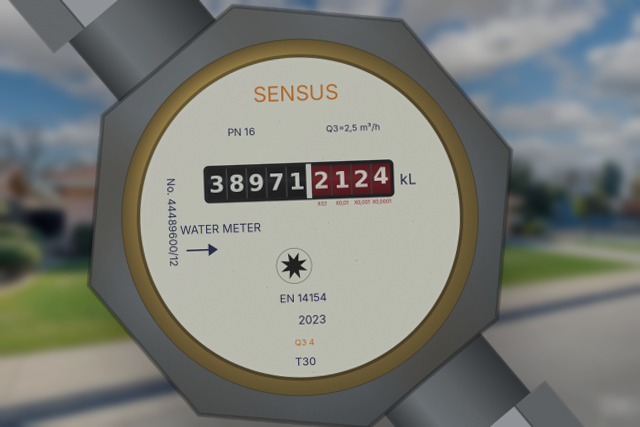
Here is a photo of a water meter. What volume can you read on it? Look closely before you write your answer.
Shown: 38971.2124 kL
